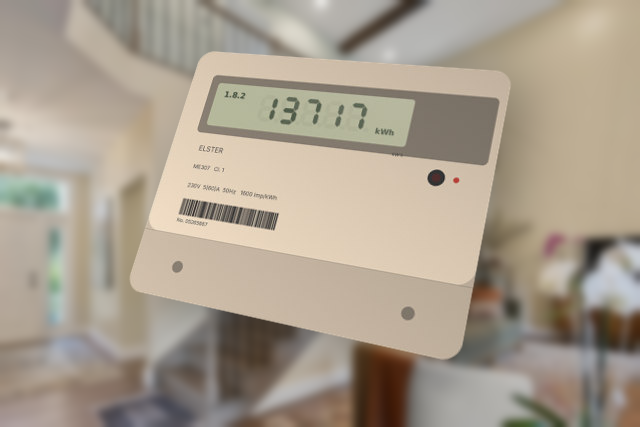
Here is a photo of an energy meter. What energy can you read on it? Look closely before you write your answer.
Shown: 13717 kWh
